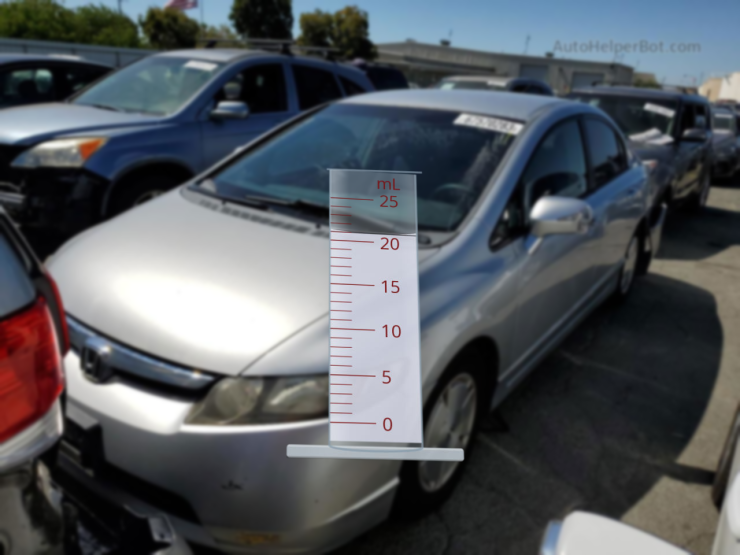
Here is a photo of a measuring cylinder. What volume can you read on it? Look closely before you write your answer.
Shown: 21 mL
